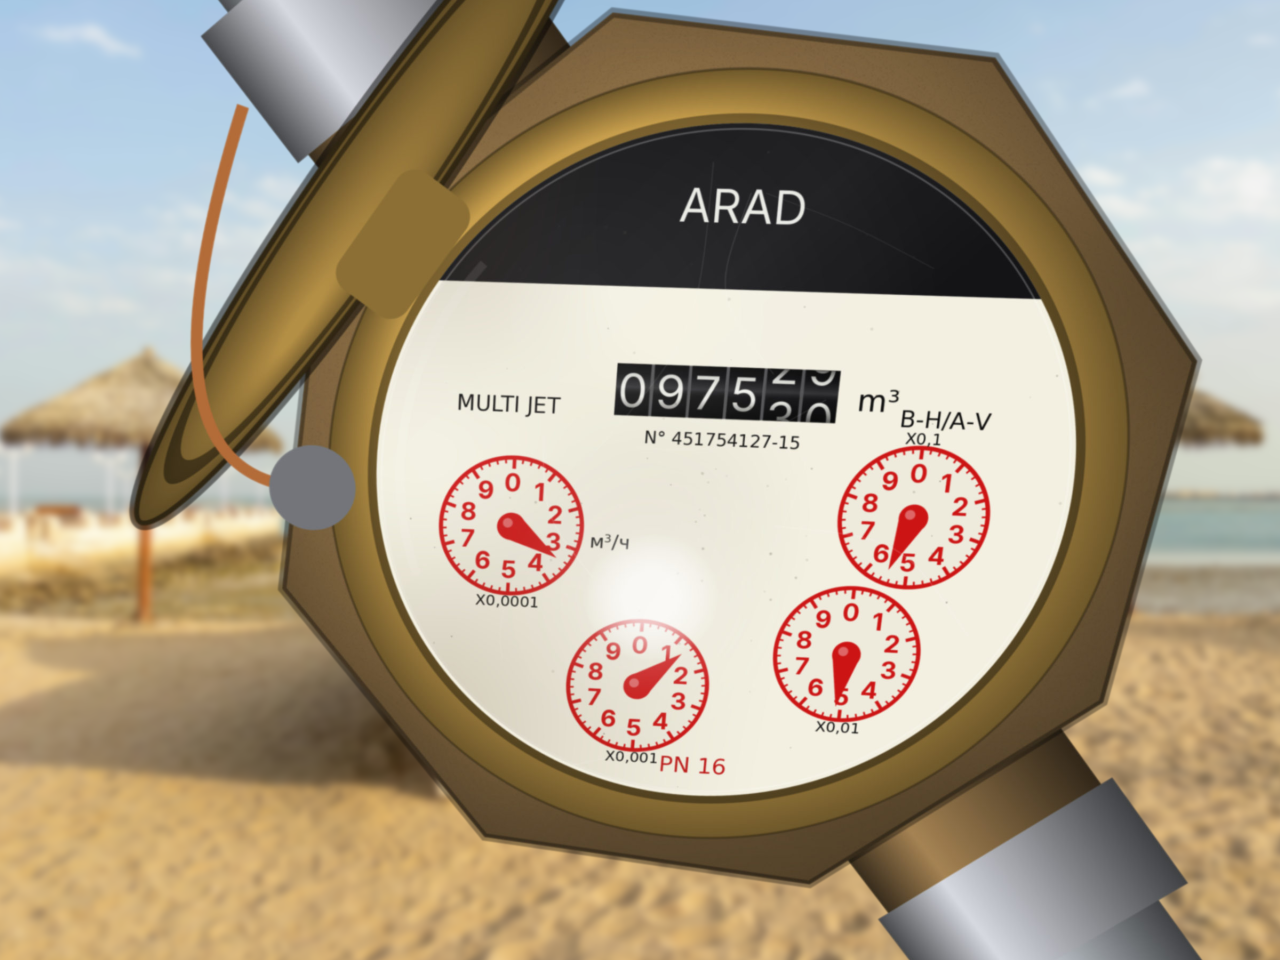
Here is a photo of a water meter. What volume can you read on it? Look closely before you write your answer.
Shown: 97529.5513 m³
